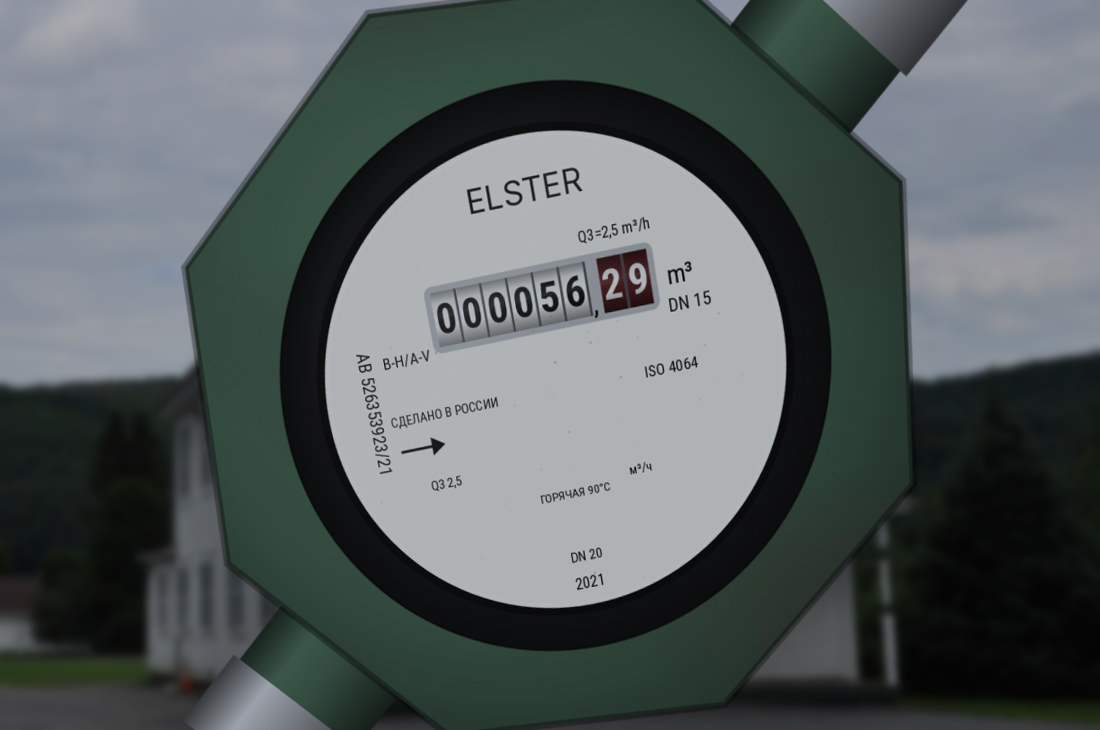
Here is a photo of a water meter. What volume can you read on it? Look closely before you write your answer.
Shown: 56.29 m³
